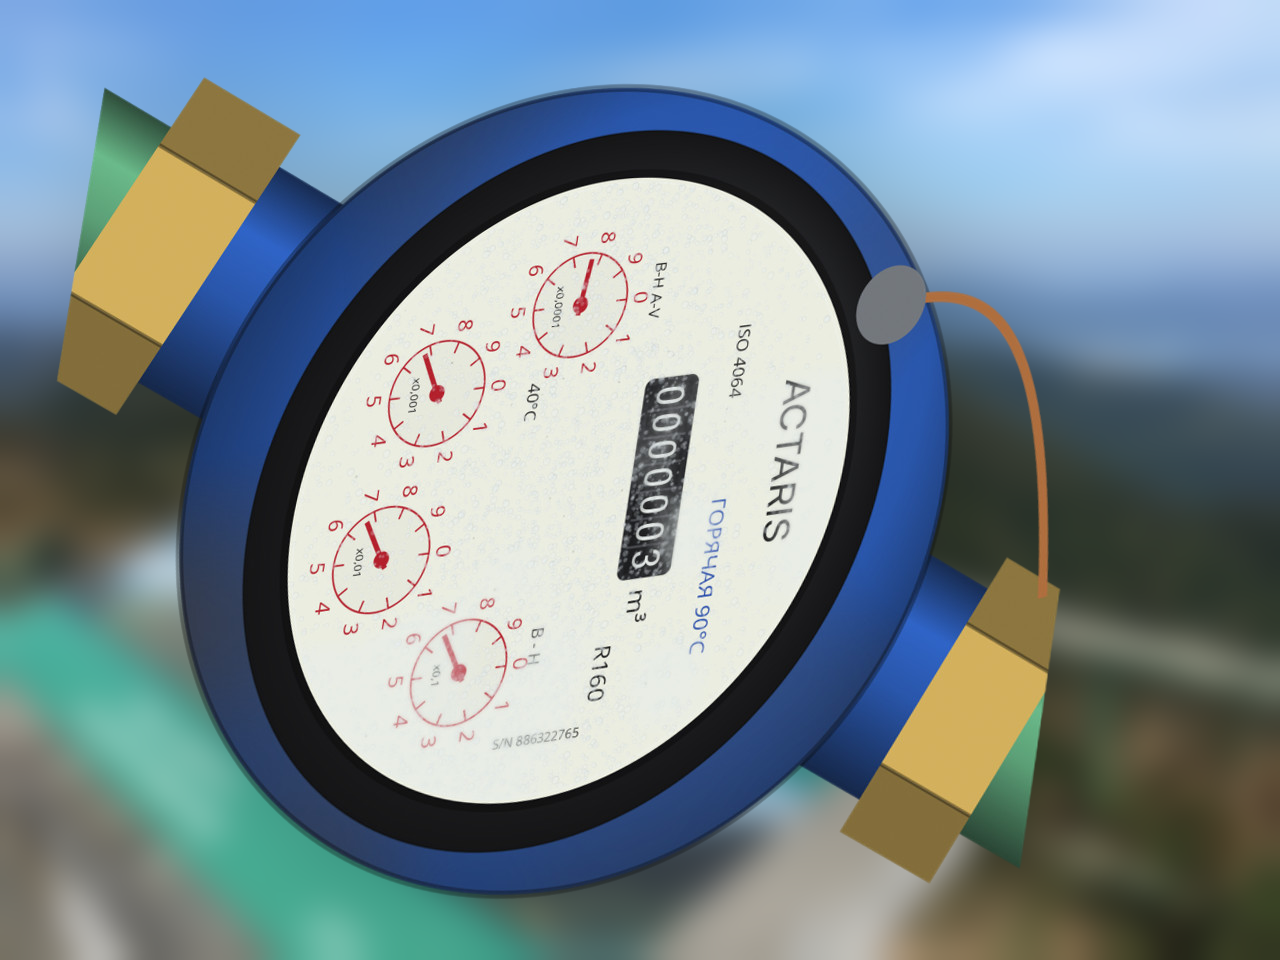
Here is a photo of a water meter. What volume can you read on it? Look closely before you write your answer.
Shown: 3.6667 m³
